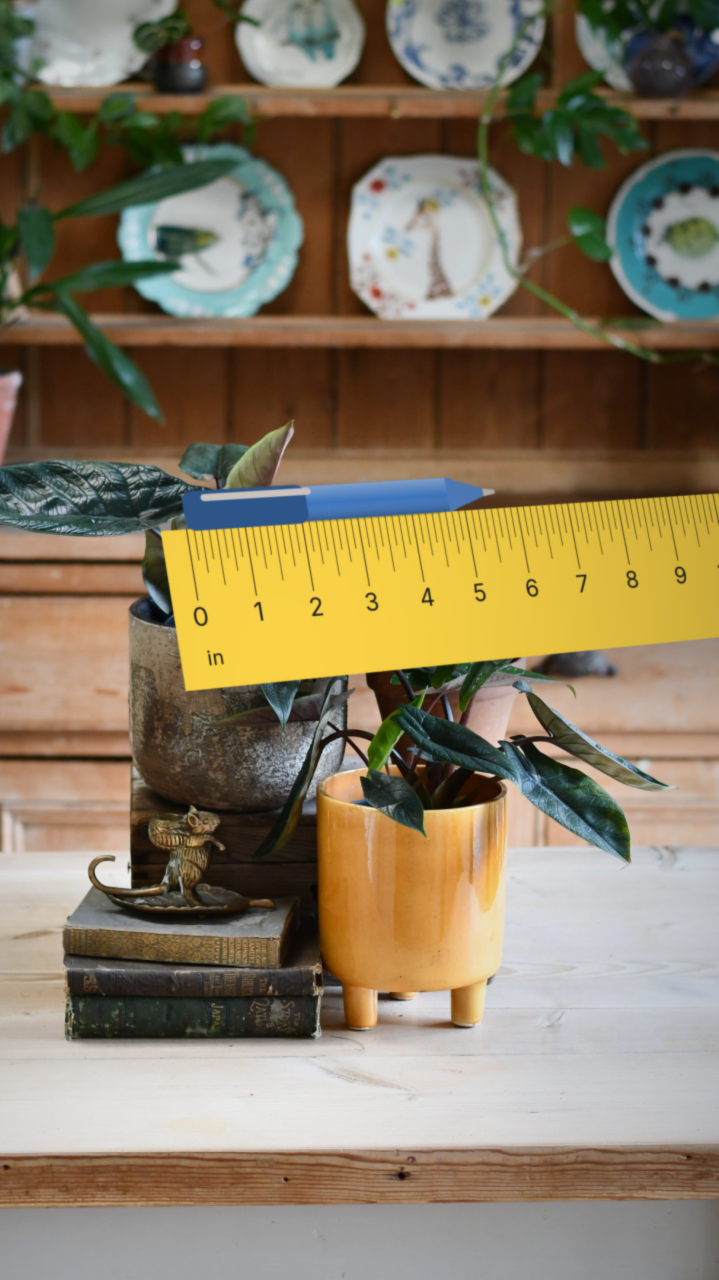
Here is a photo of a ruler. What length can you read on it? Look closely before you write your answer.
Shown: 5.625 in
